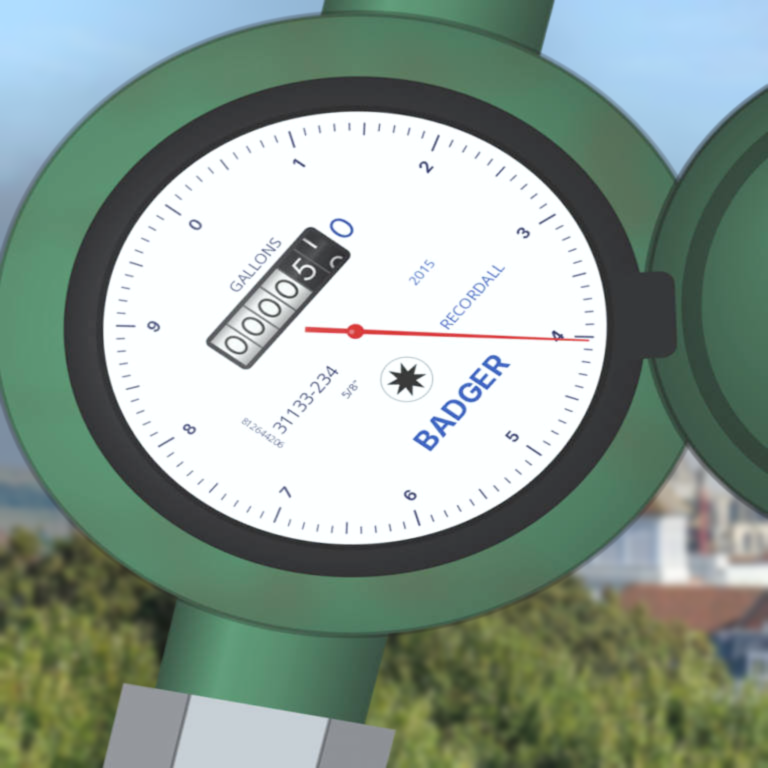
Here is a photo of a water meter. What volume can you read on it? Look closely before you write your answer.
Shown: 514.0 gal
